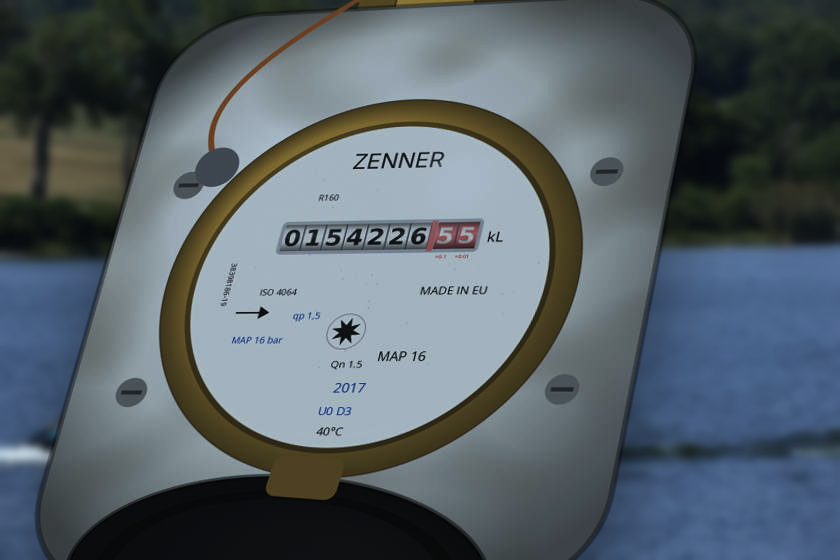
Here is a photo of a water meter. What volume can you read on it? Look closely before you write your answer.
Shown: 154226.55 kL
